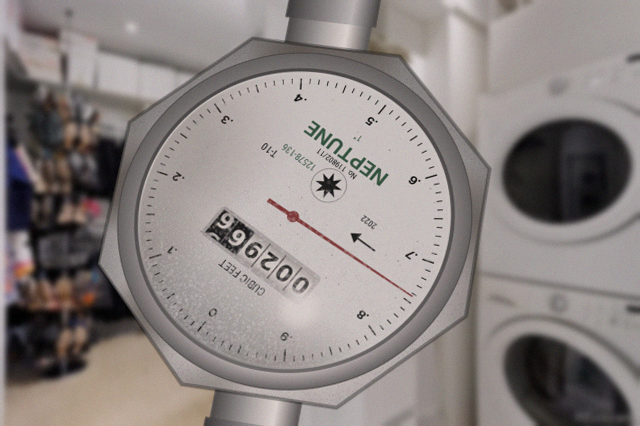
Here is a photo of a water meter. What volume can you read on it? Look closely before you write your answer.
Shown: 2965.74 ft³
